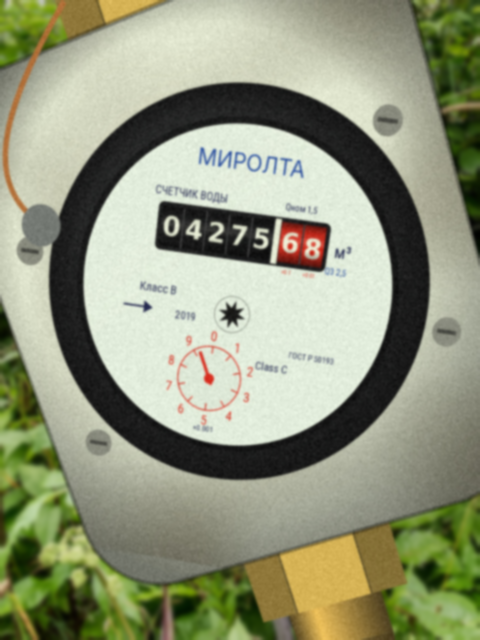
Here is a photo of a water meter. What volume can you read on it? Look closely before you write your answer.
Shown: 4275.679 m³
